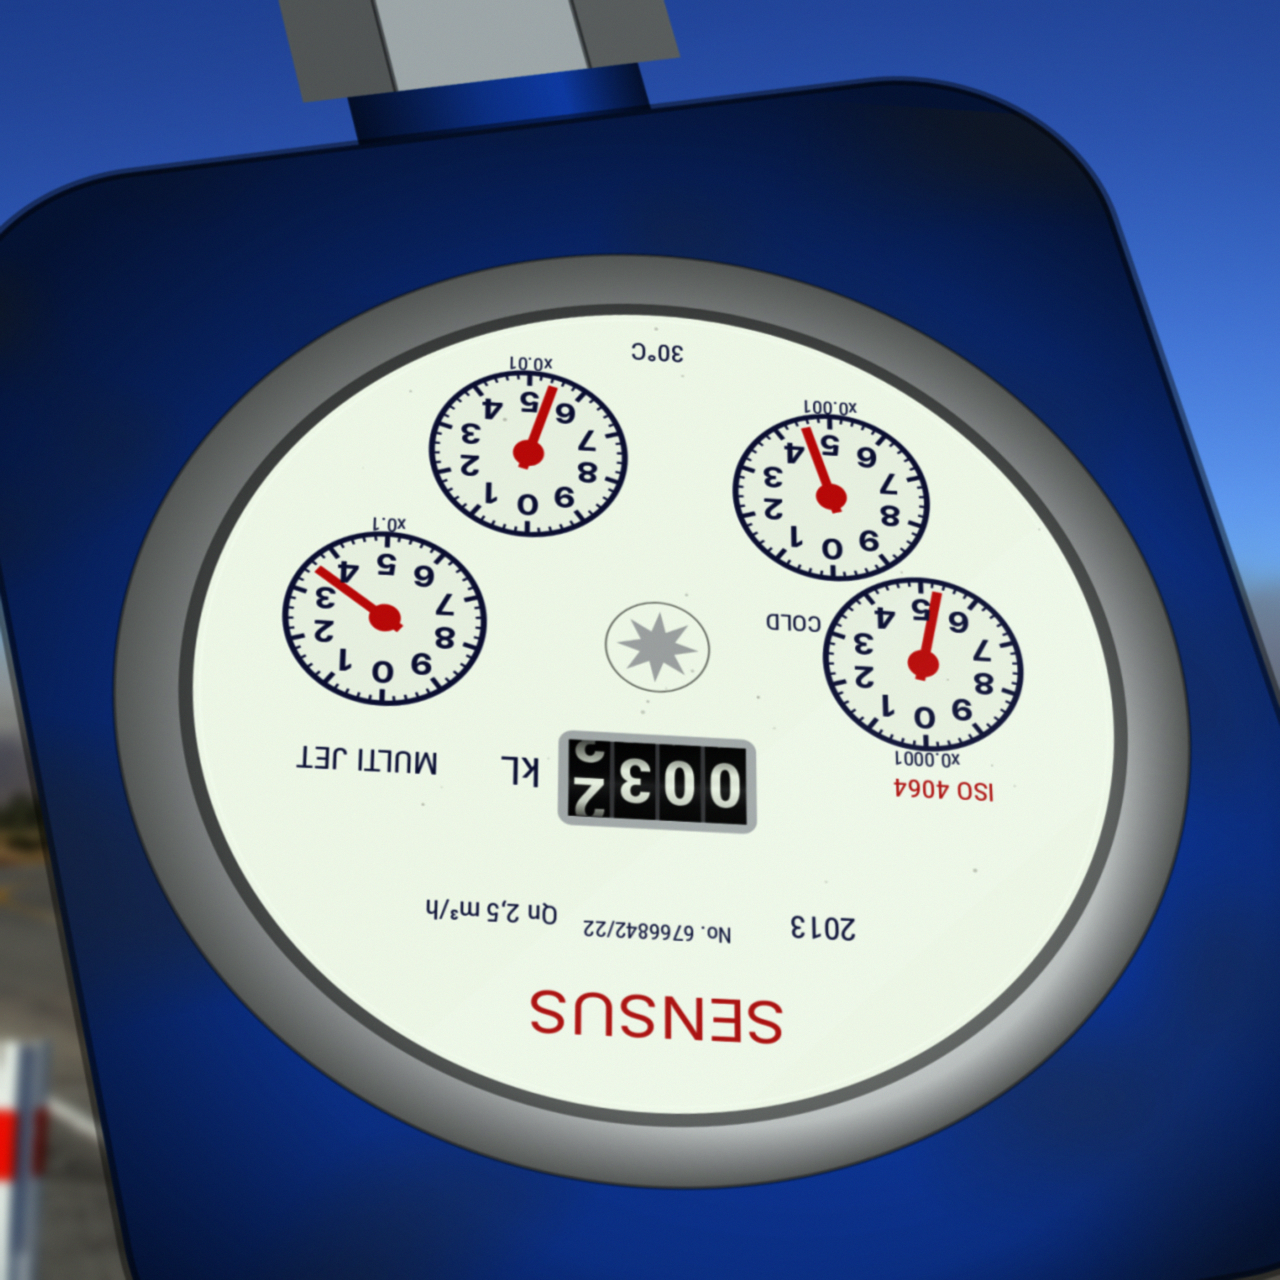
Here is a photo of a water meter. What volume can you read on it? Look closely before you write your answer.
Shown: 32.3545 kL
